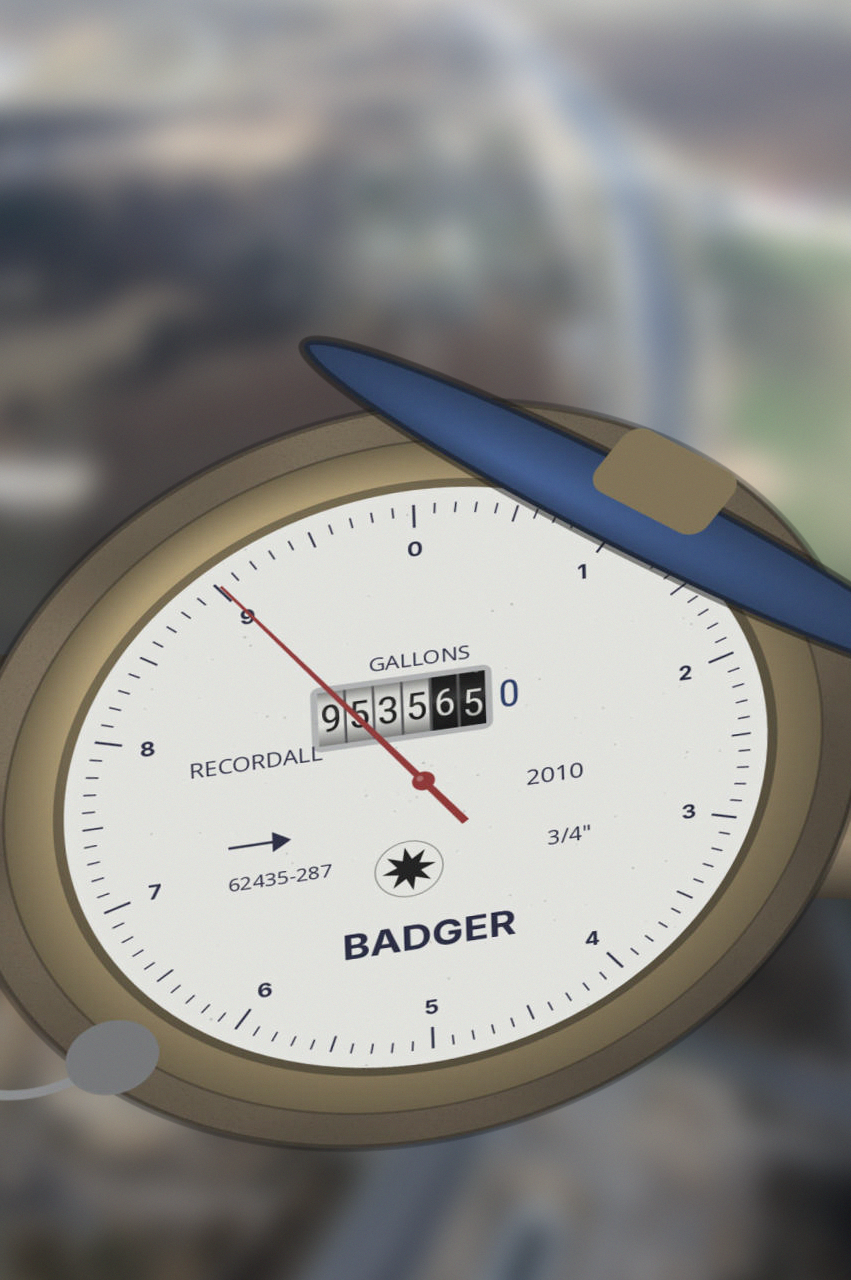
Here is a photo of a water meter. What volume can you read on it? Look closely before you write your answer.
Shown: 9535649.0 gal
